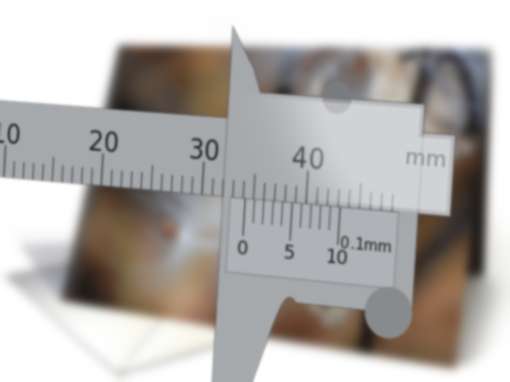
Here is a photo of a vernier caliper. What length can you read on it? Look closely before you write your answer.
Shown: 34.2 mm
